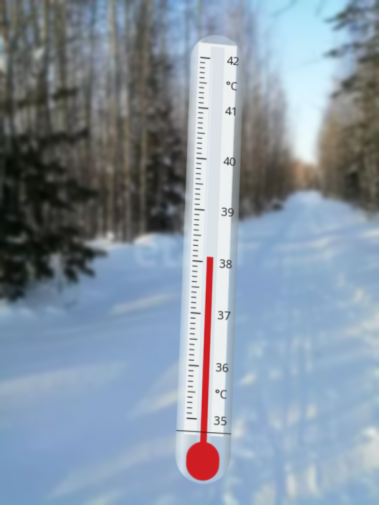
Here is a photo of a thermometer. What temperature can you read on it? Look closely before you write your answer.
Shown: 38.1 °C
